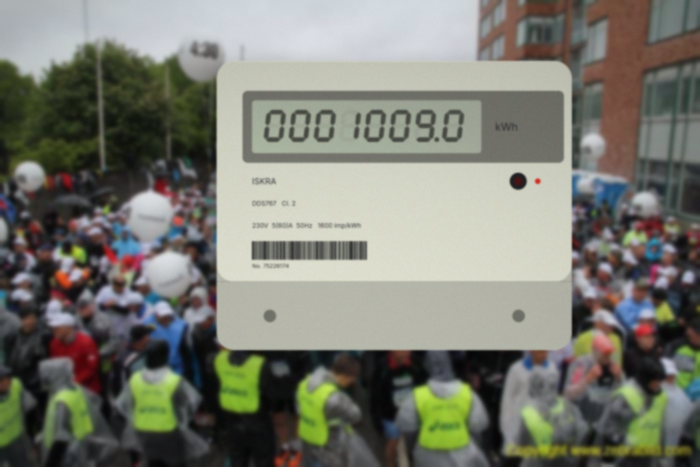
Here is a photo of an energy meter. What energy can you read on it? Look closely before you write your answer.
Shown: 1009.0 kWh
